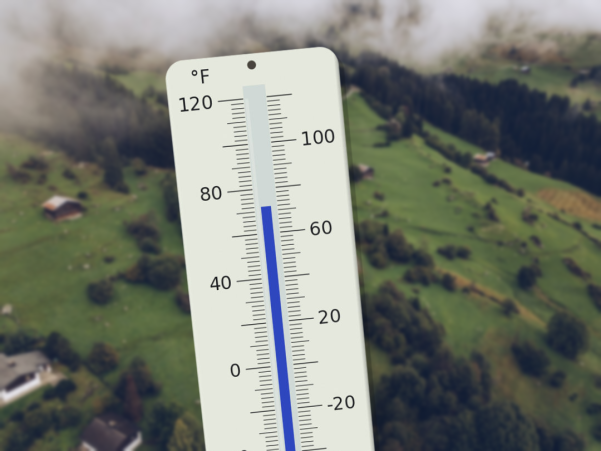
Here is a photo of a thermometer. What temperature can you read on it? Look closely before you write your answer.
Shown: 72 °F
